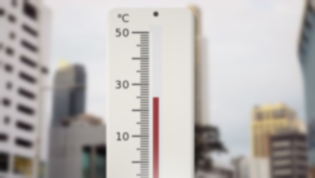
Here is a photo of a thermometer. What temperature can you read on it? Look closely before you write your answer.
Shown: 25 °C
